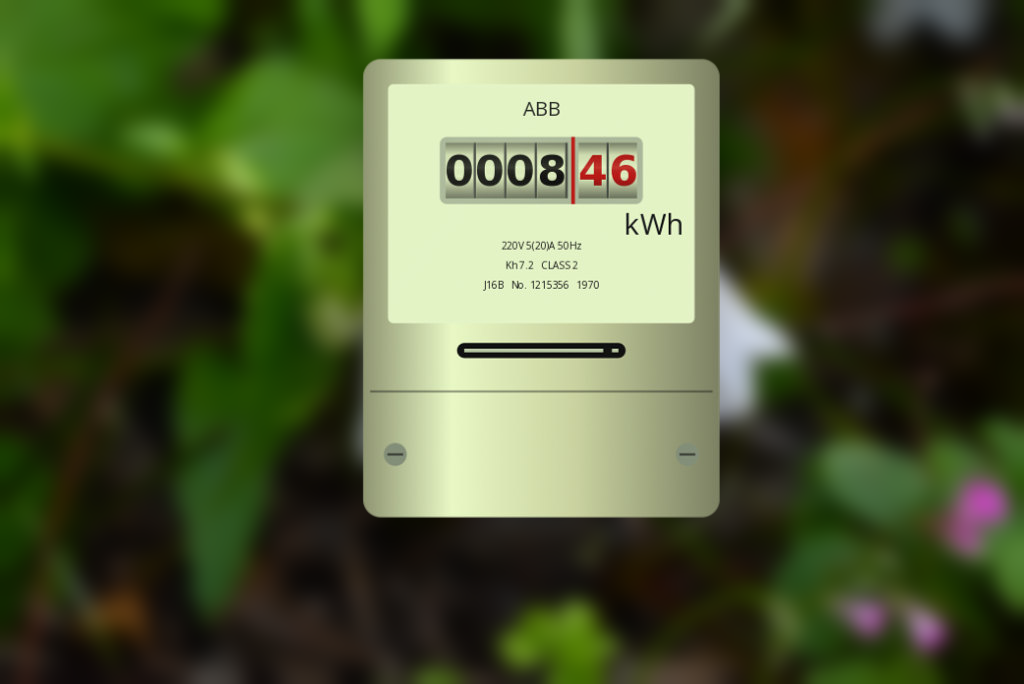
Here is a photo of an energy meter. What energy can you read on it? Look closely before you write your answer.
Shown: 8.46 kWh
